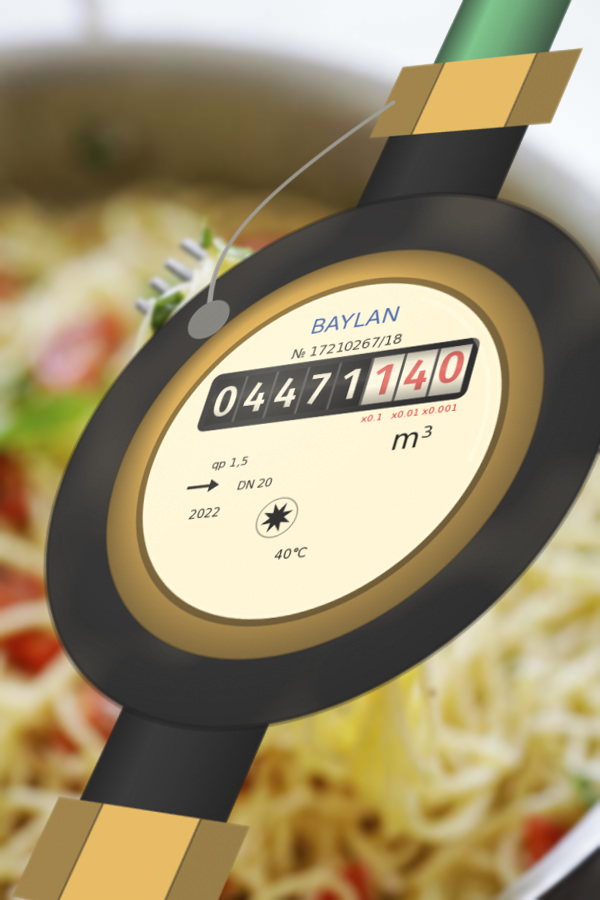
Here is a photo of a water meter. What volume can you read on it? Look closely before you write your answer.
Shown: 4471.140 m³
